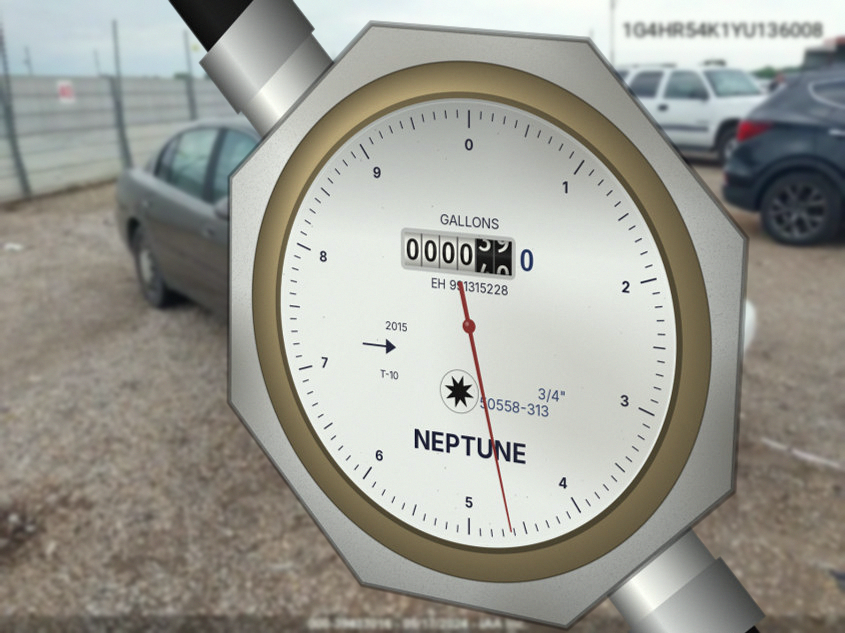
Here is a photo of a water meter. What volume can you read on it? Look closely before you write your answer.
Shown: 394.6 gal
